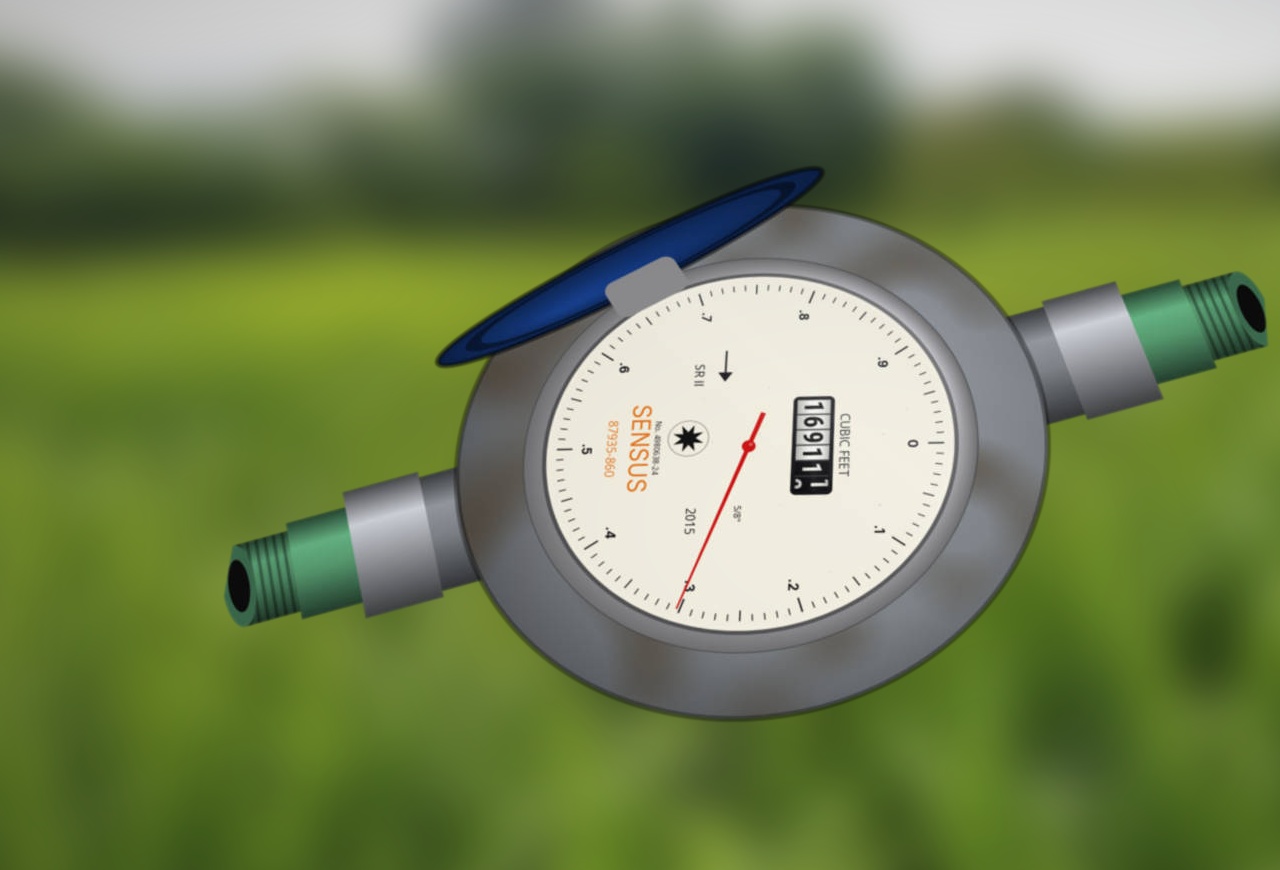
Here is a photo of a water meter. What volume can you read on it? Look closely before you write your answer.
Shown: 169111.30 ft³
